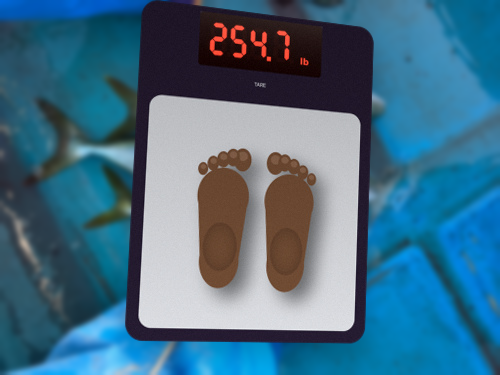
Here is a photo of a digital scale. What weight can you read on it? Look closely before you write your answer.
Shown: 254.7 lb
